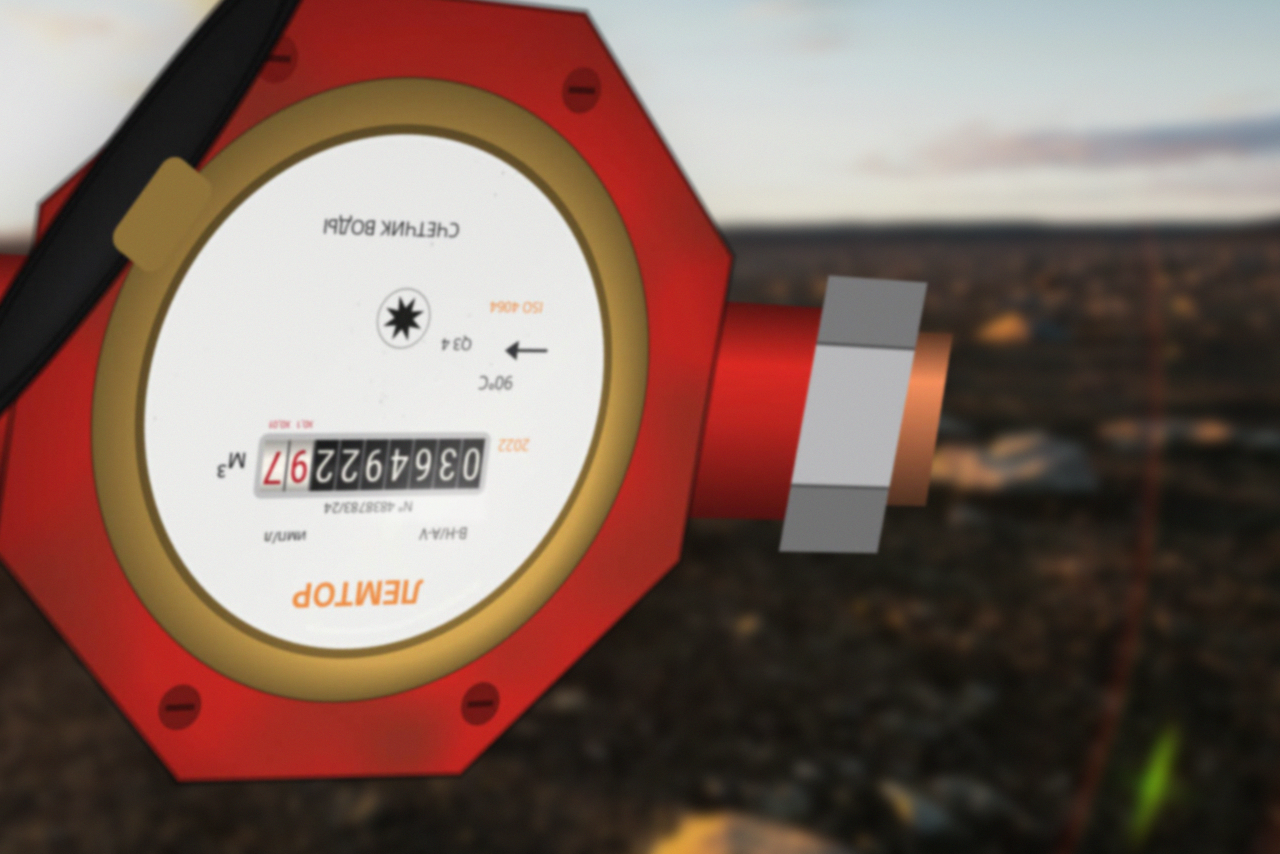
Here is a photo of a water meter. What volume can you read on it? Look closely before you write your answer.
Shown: 364922.97 m³
